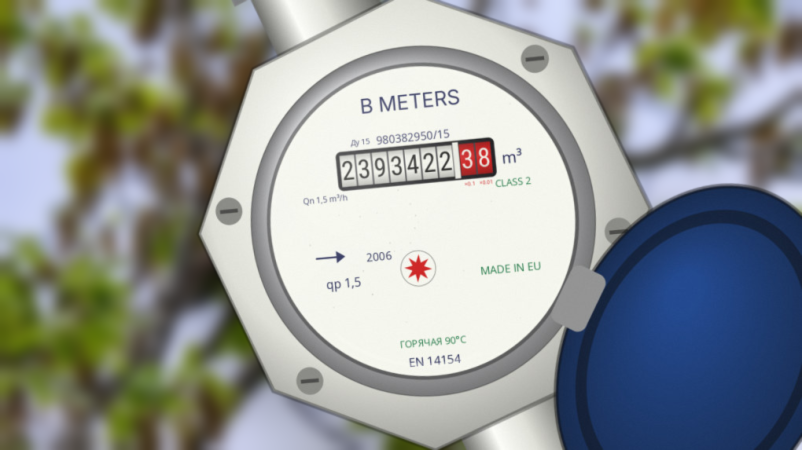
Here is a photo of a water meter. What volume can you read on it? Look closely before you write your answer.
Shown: 2393422.38 m³
